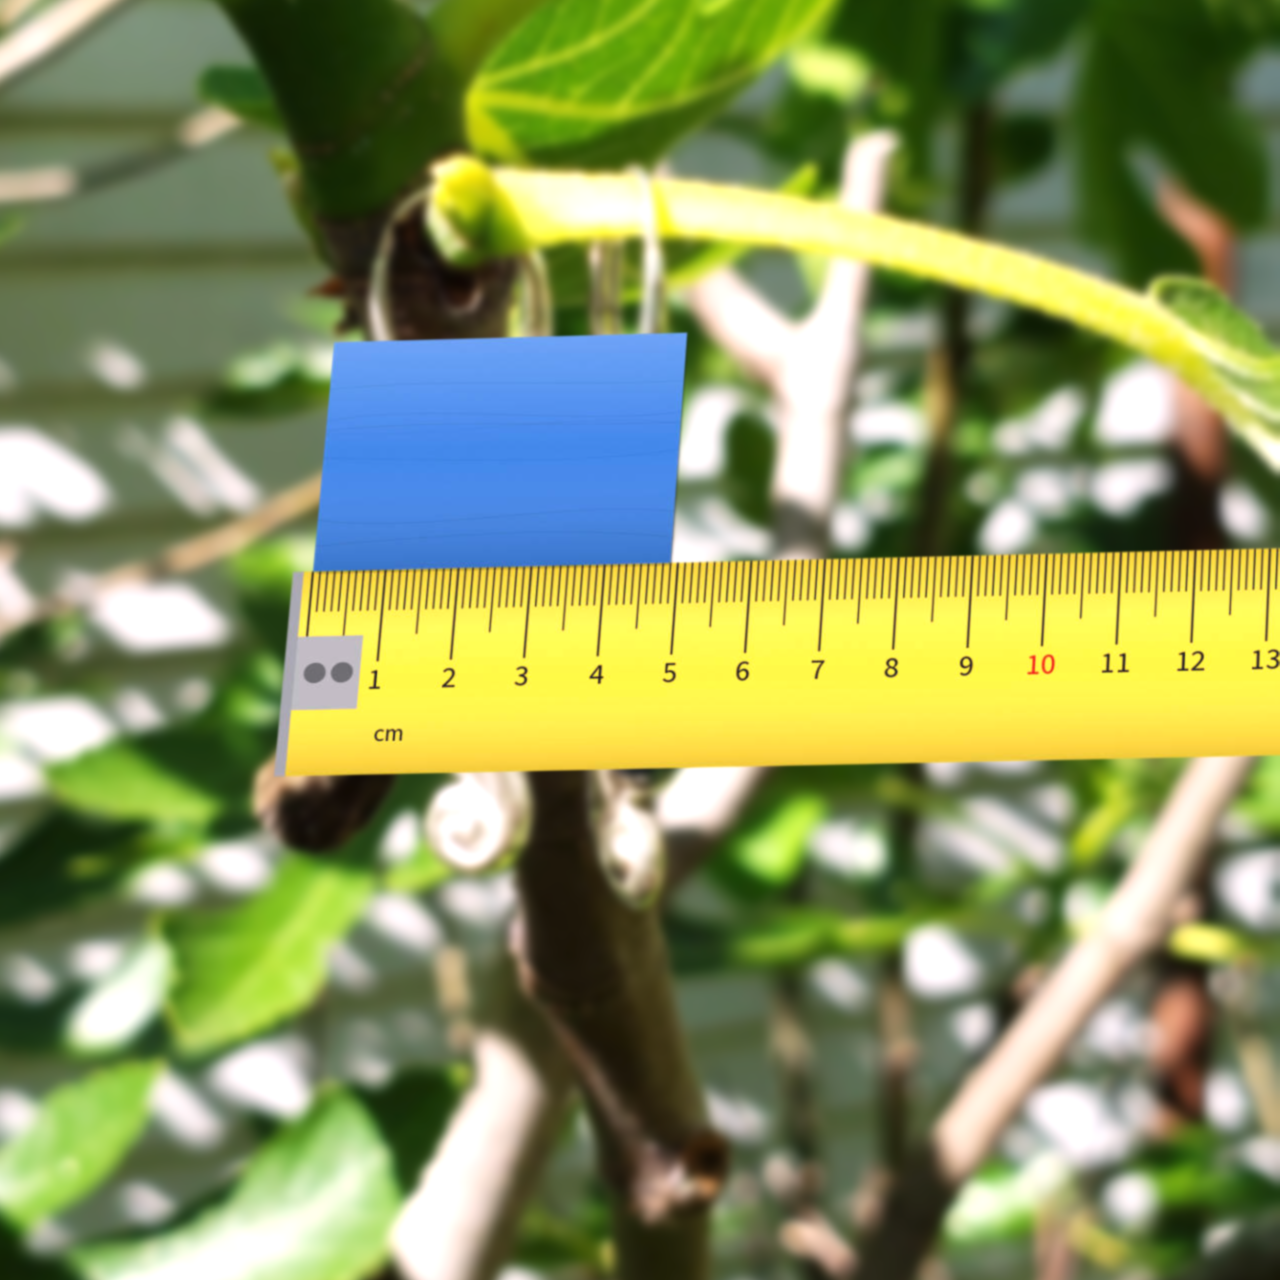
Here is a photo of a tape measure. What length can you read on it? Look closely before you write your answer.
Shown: 4.9 cm
